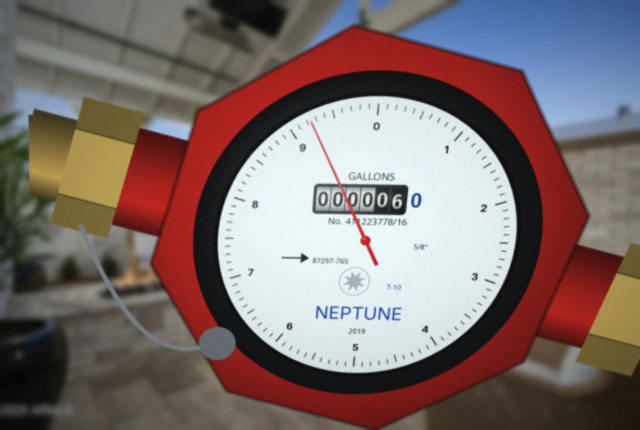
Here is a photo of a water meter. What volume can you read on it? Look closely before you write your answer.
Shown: 59.2 gal
